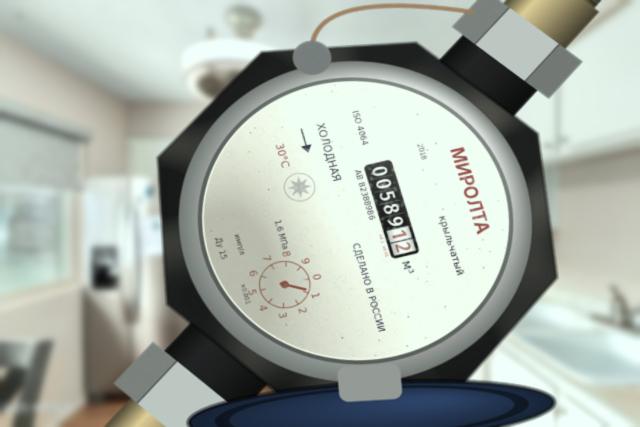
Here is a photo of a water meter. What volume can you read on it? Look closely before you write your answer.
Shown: 589.120 m³
